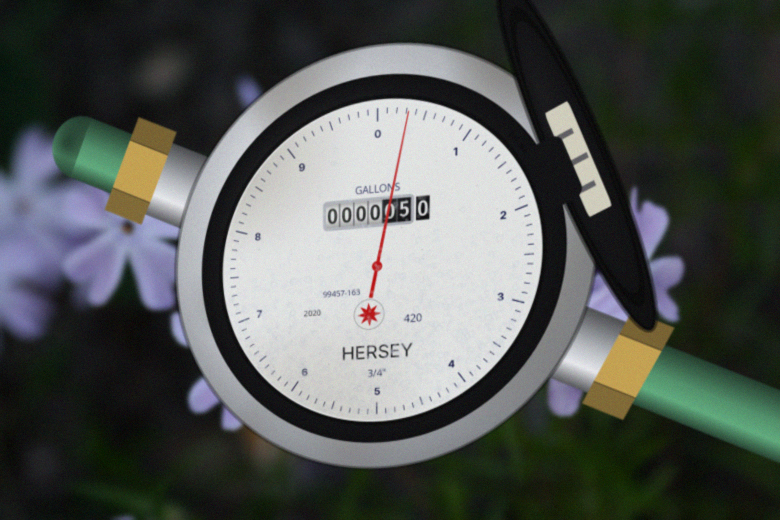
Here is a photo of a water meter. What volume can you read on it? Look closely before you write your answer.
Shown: 50.3 gal
